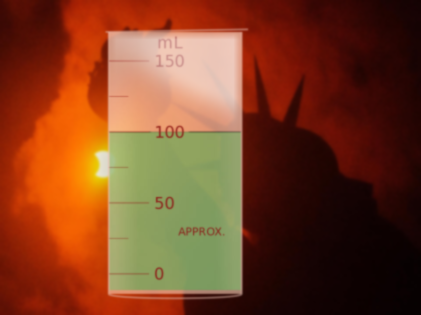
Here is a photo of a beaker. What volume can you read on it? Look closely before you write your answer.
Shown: 100 mL
